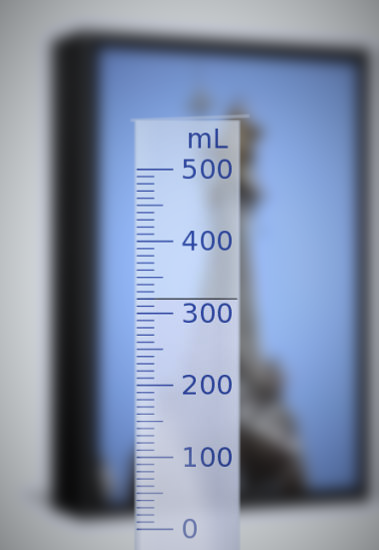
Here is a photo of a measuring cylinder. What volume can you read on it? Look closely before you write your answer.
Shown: 320 mL
